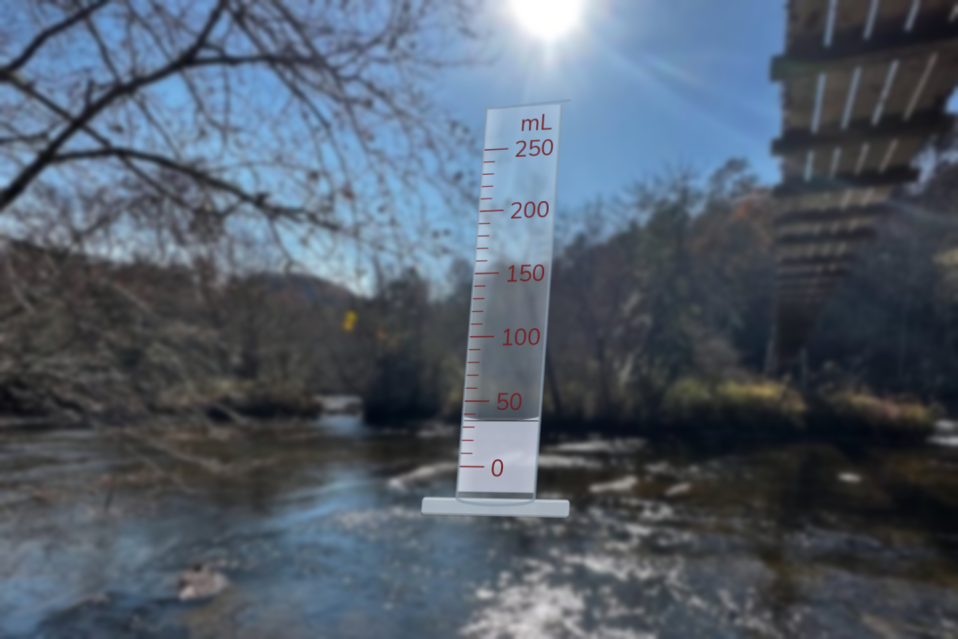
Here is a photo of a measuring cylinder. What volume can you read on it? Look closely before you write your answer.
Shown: 35 mL
